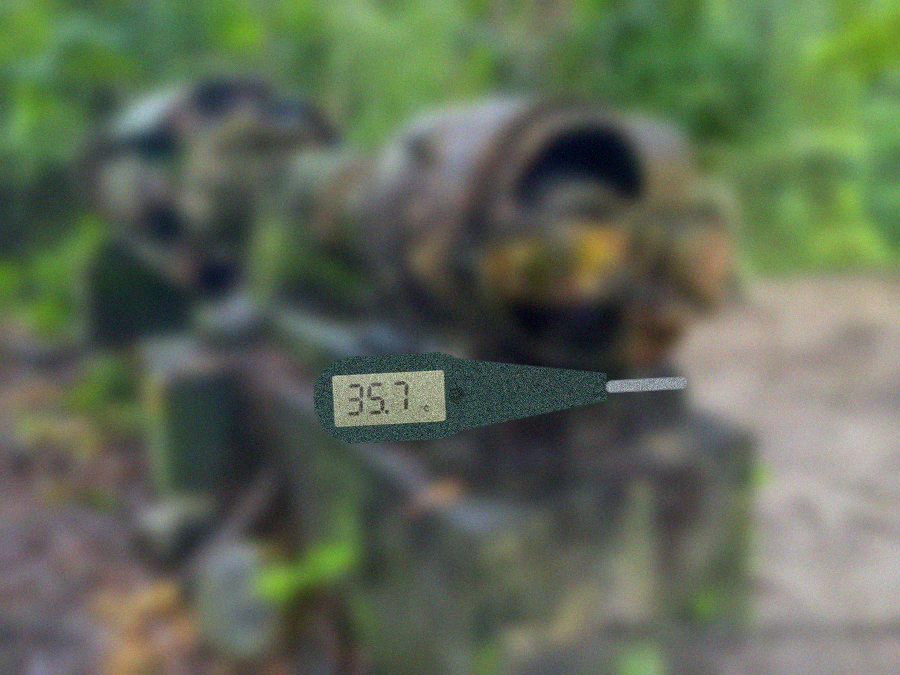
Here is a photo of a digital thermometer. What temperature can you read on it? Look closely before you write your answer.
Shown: 35.7 °C
